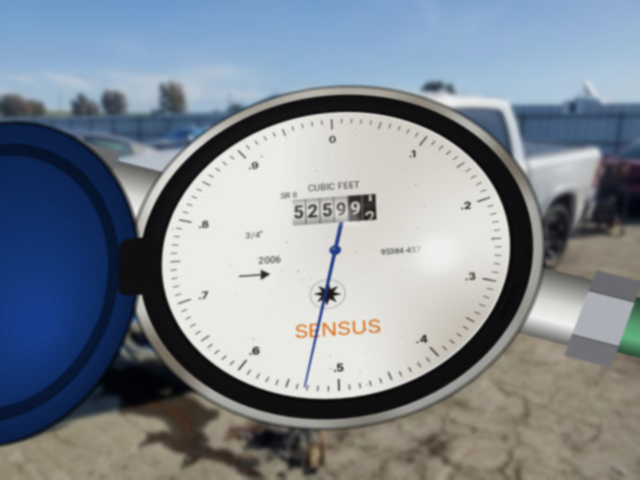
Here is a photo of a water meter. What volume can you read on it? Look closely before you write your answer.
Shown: 525991.53 ft³
